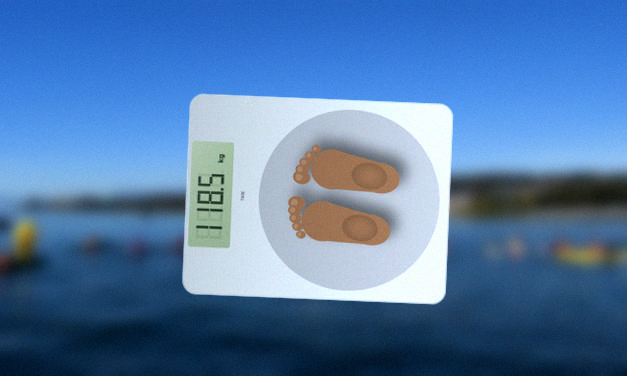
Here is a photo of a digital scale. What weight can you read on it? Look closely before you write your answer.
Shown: 118.5 kg
